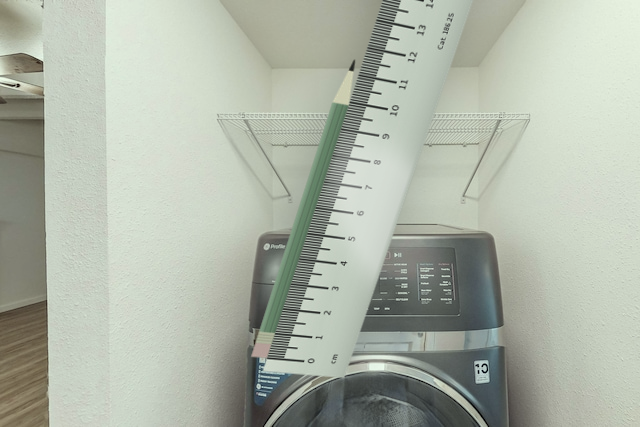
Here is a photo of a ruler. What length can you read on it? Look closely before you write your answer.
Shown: 11.5 cm
